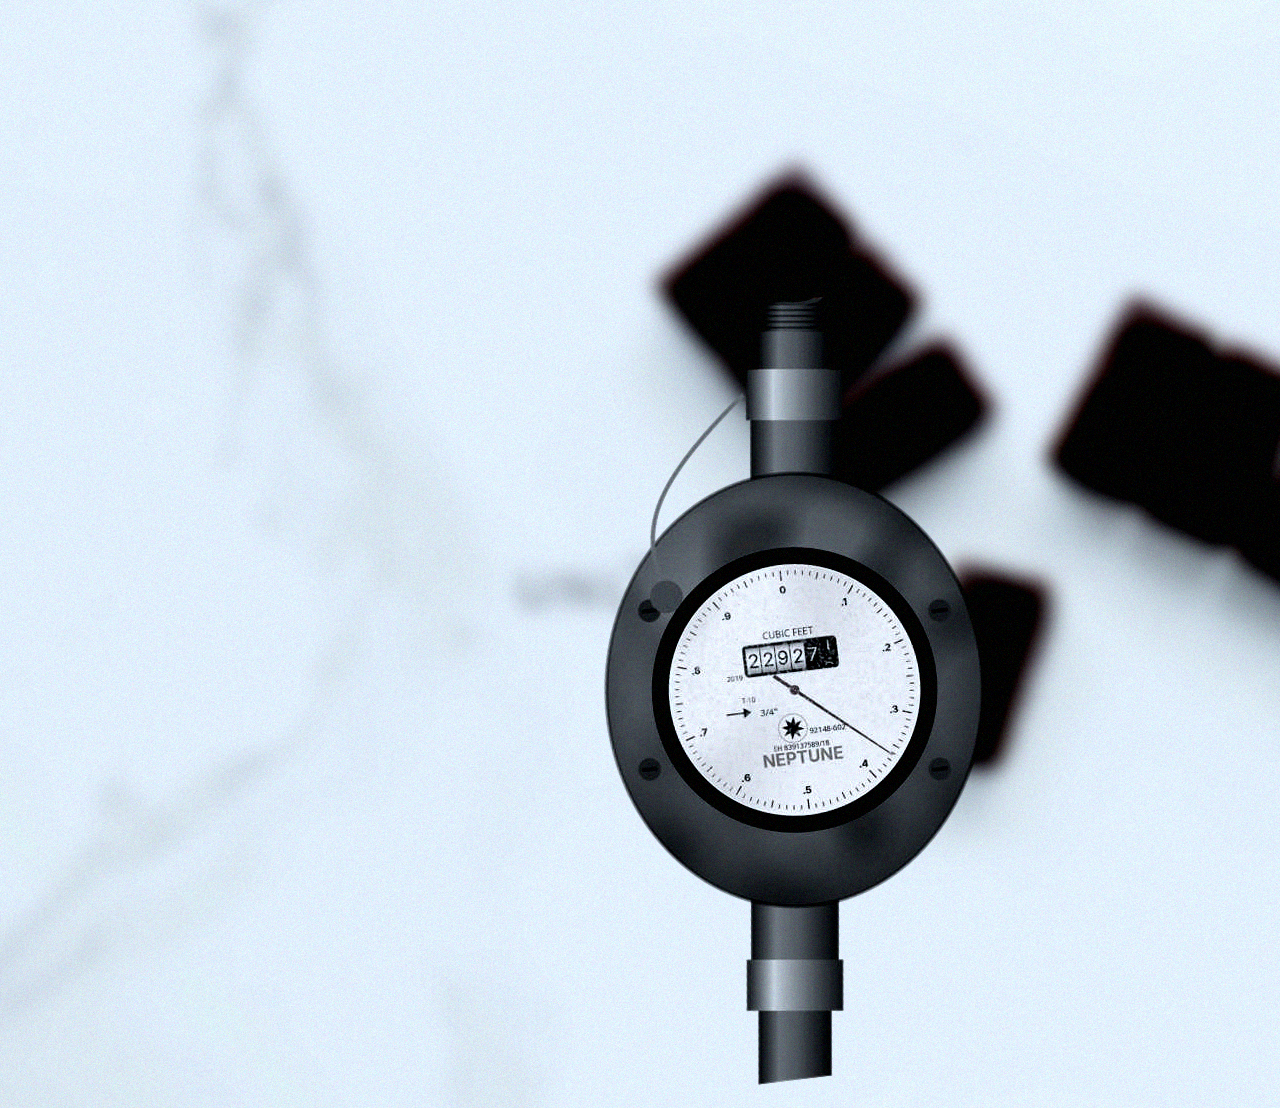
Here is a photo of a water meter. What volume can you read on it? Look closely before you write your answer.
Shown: 229271.36 ft³
